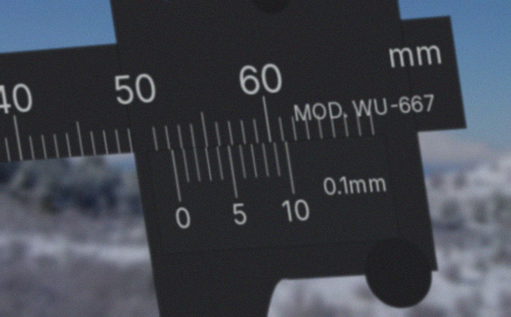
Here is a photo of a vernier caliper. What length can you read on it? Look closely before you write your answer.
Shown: 52.2 mm
